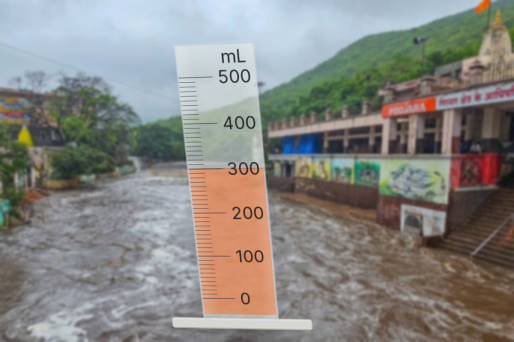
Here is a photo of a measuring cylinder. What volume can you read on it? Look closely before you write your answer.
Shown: 300 mL
